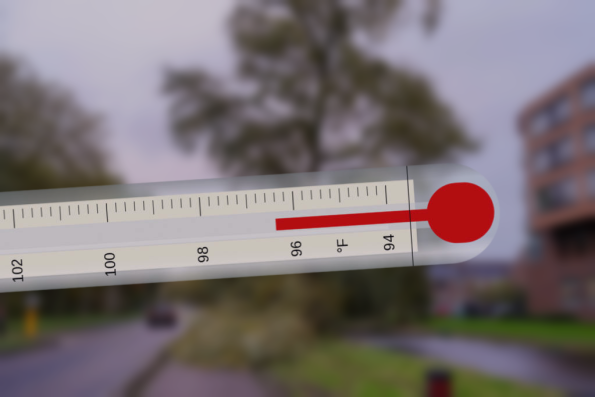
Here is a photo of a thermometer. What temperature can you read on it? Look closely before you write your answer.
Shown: 96.4 °F
